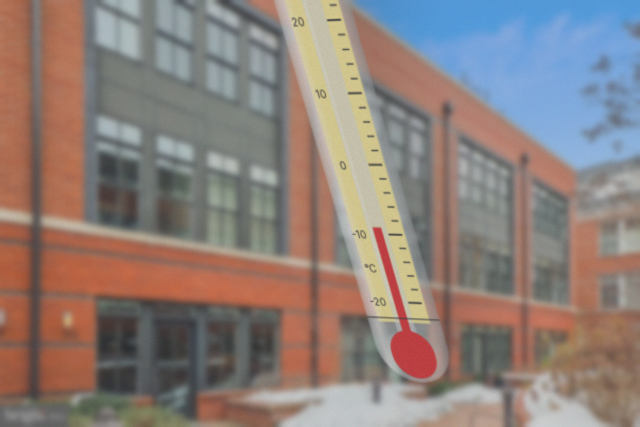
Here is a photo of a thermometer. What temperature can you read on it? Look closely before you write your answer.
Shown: -9 °C
